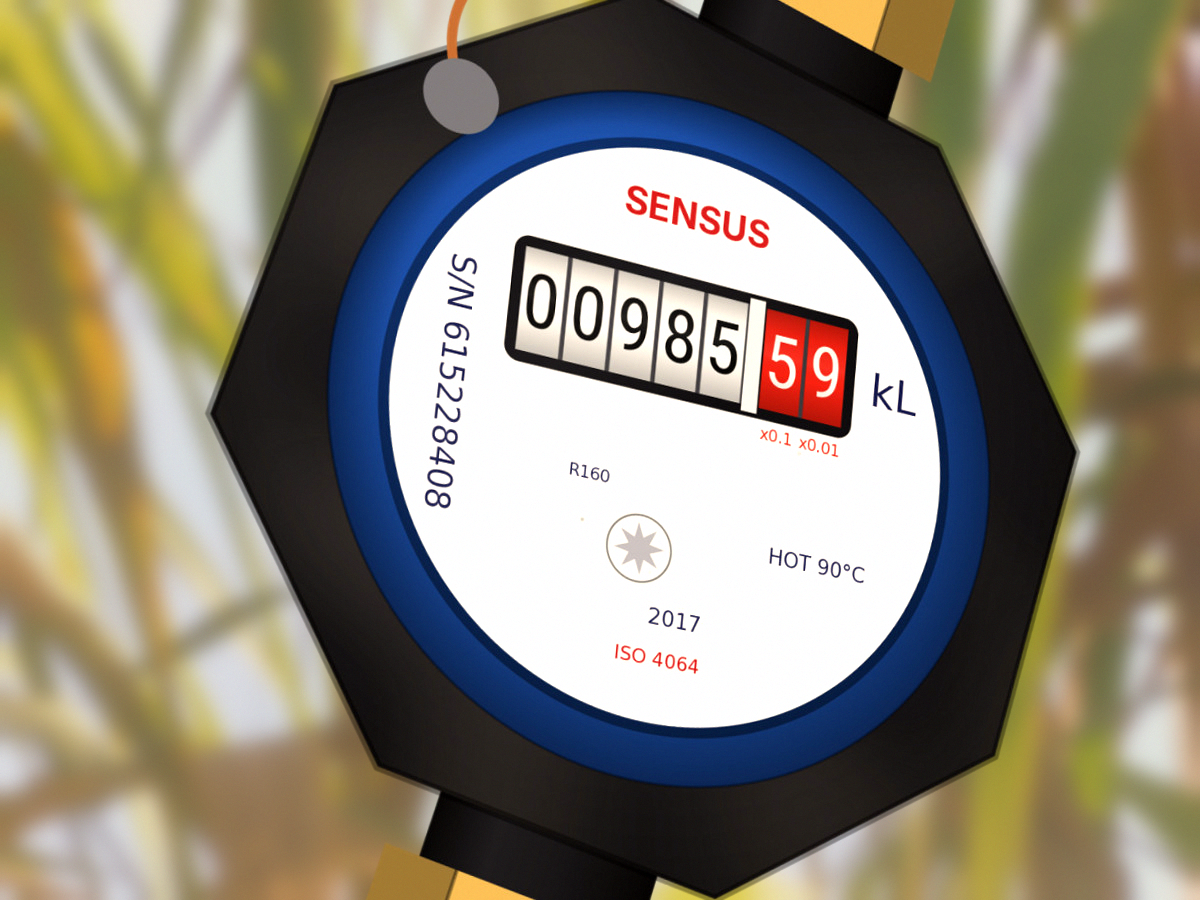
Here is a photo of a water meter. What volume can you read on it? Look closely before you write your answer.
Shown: 985.59 kL
